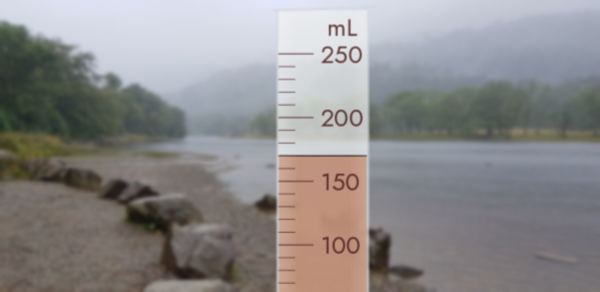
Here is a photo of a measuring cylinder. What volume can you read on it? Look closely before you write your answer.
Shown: 170 mL
